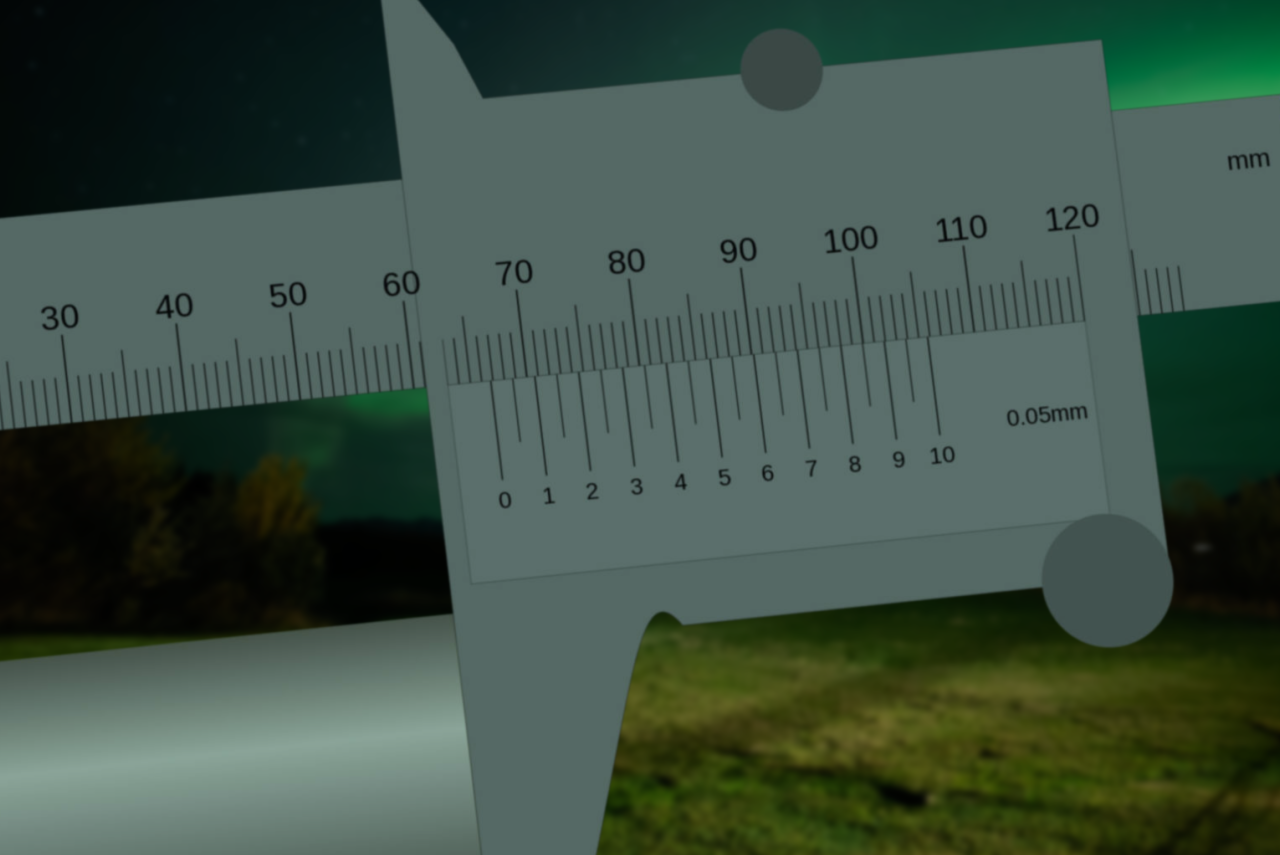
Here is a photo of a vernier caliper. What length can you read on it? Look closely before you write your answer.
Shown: 66.8 mm
